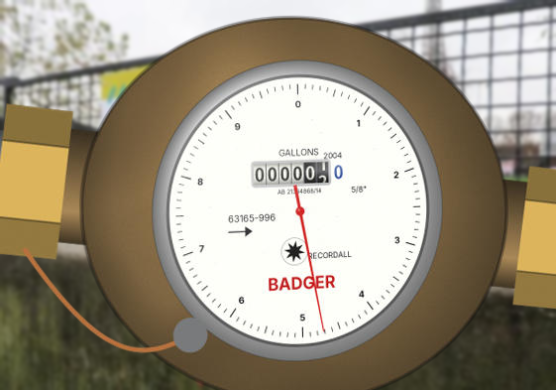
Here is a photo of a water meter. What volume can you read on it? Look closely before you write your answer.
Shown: 14.7 gal
